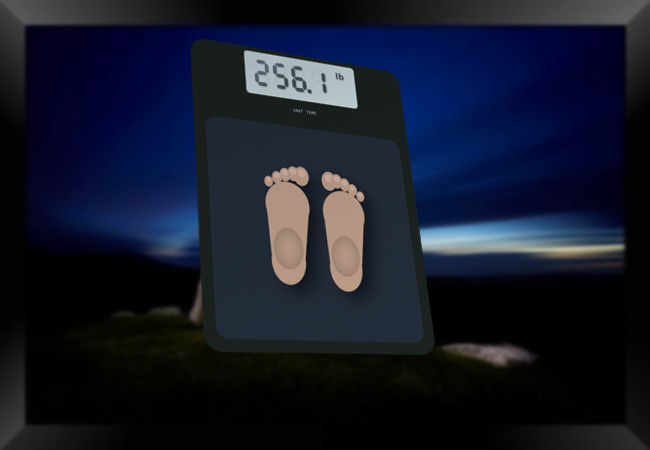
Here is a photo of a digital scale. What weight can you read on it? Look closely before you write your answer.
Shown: 256.1 lb
